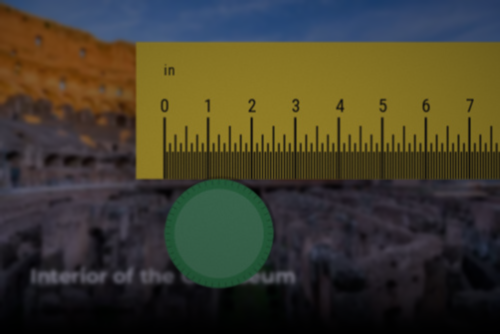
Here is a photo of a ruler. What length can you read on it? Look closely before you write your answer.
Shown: 2.5 in
